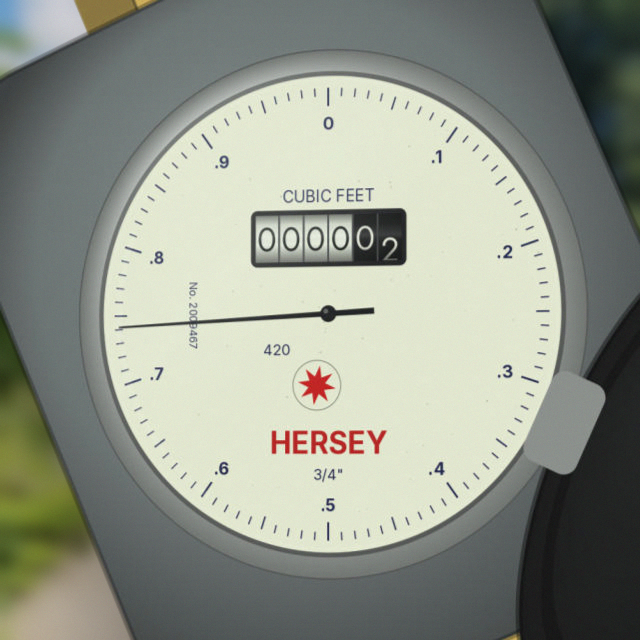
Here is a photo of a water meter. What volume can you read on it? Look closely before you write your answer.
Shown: 1.74 ft³
